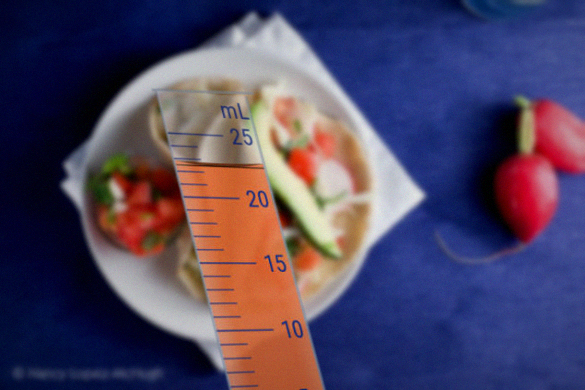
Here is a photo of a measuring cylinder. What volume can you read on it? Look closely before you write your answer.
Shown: 22.5 mL
